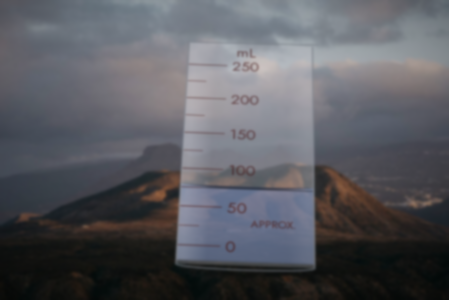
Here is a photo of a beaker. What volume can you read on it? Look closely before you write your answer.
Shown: 75 mL
